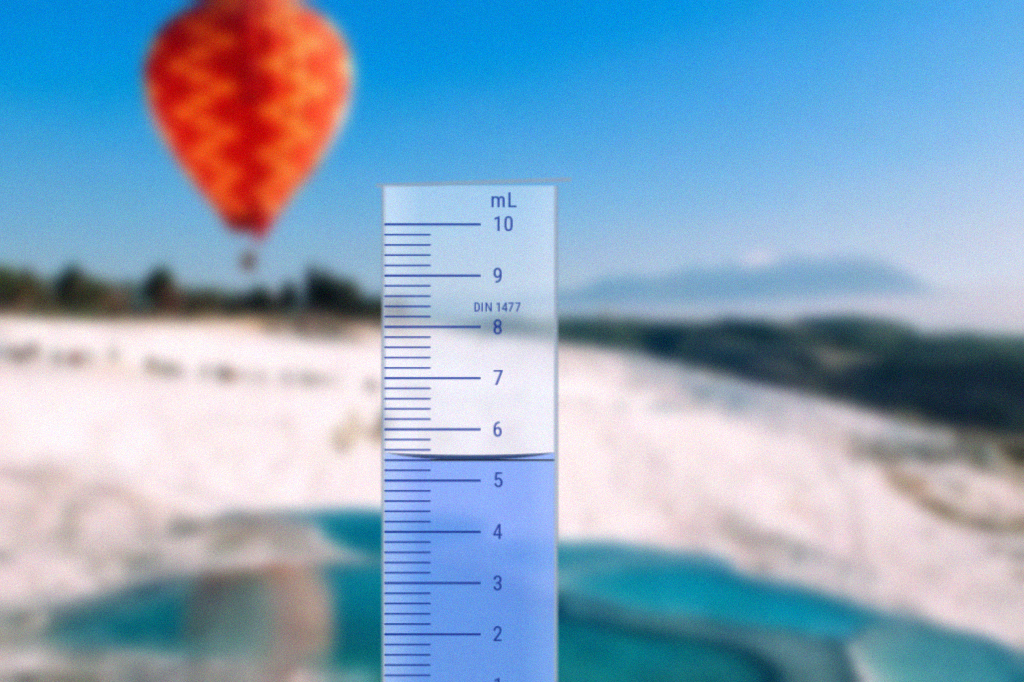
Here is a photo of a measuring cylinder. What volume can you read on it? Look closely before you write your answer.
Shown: 5.4 mL
